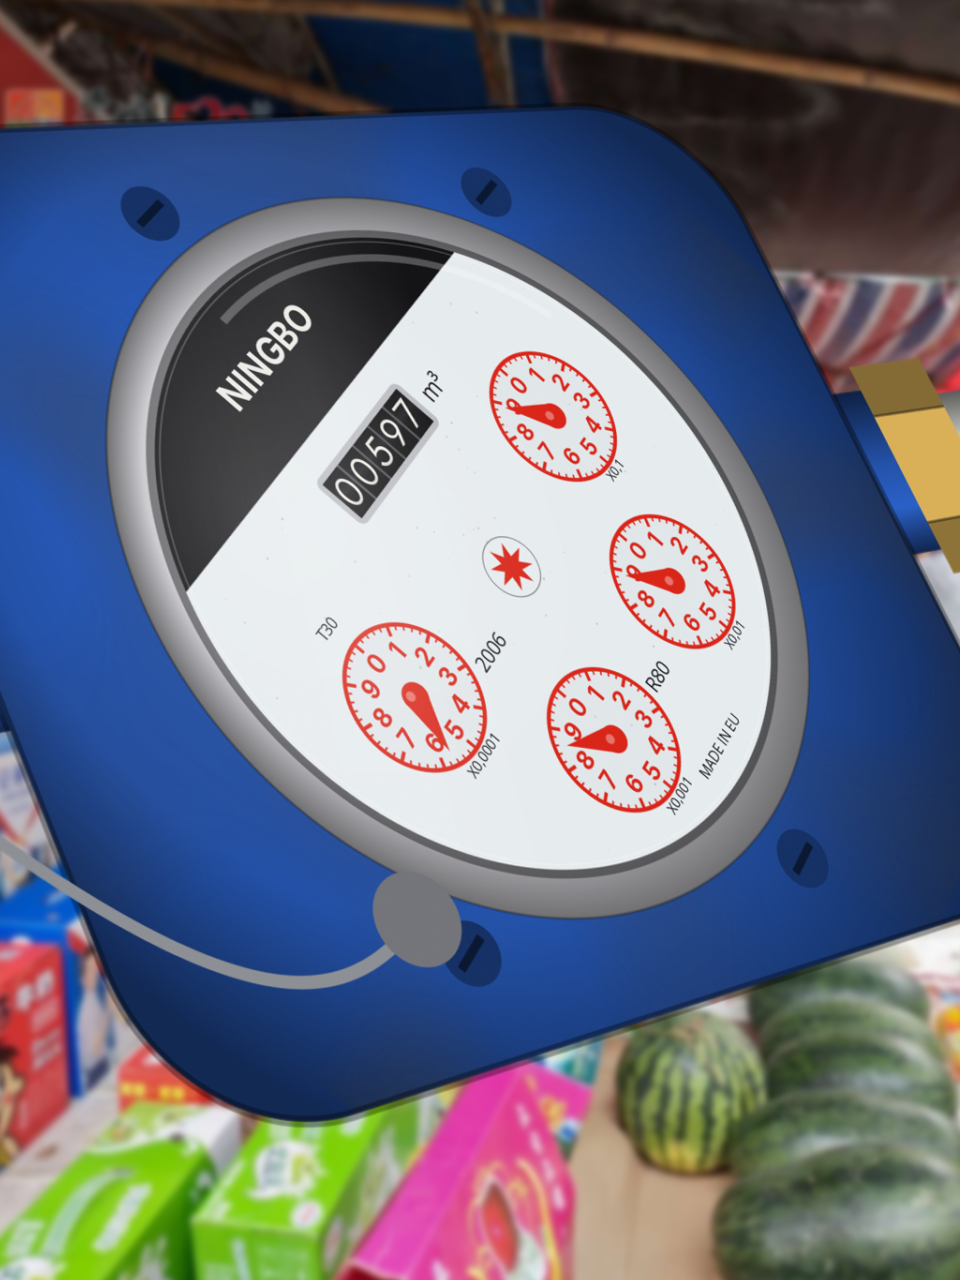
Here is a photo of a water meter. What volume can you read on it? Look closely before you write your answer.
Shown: 597.8885 m³
